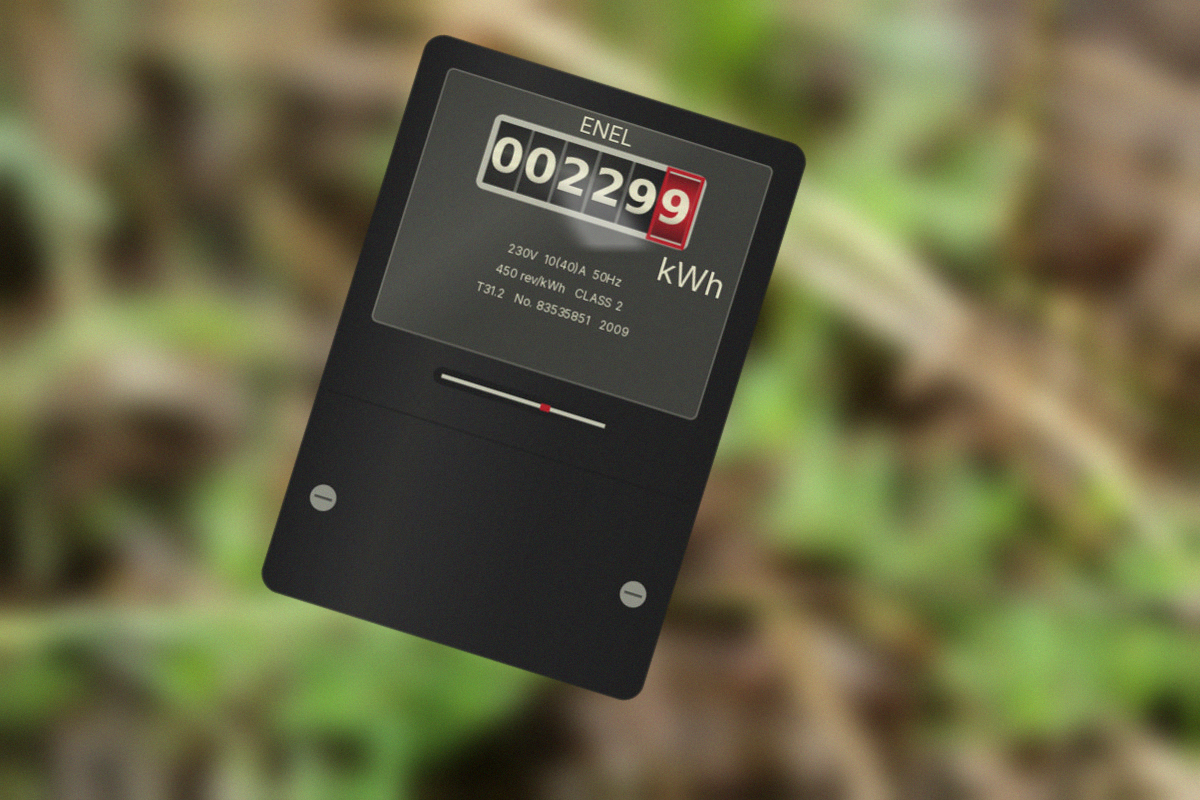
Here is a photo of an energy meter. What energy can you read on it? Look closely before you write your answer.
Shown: 229.9 kWh
